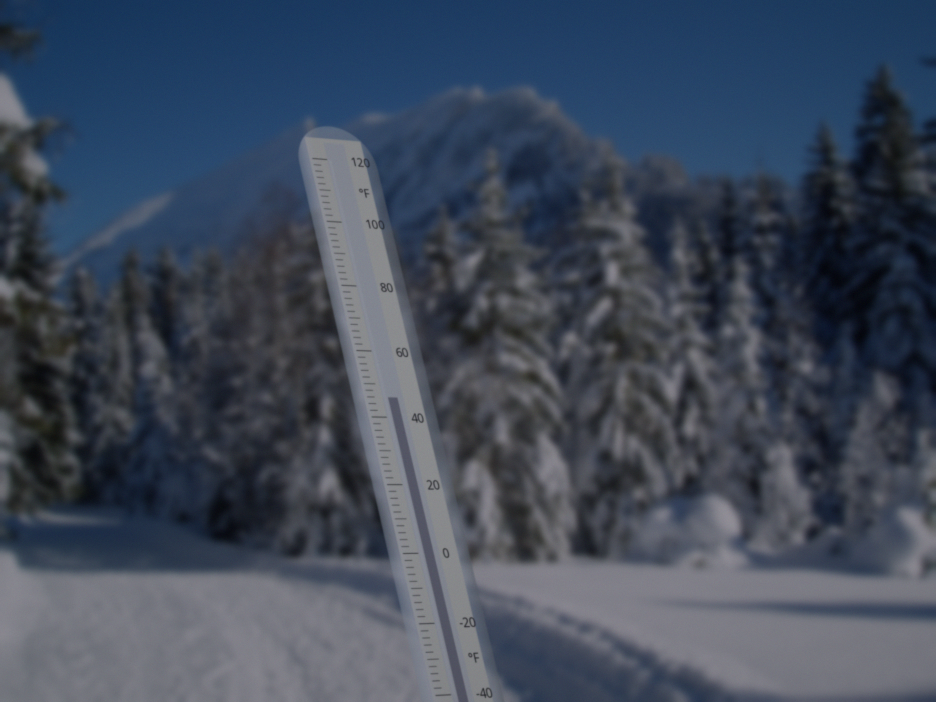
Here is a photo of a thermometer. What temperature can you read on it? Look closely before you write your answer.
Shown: 46 °F
